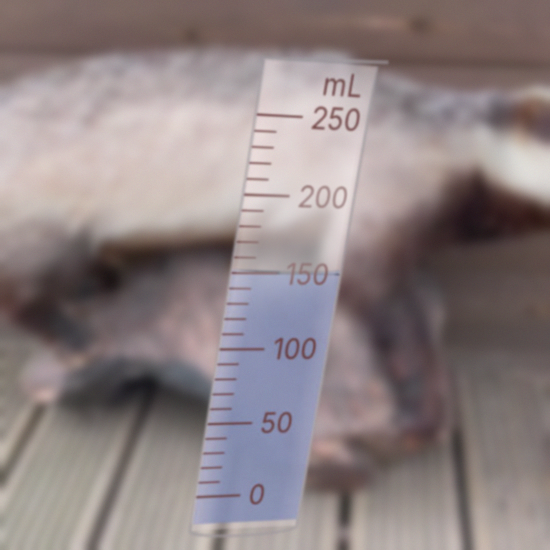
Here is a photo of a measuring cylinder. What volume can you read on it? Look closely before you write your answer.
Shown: 150 mL
